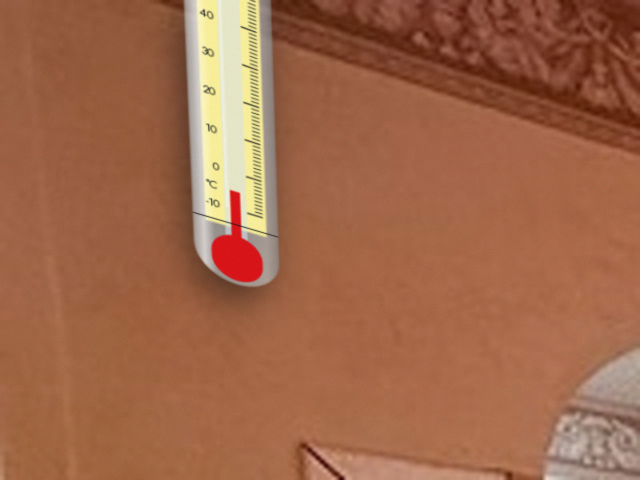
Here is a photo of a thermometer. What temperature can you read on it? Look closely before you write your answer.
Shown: -5 °C
